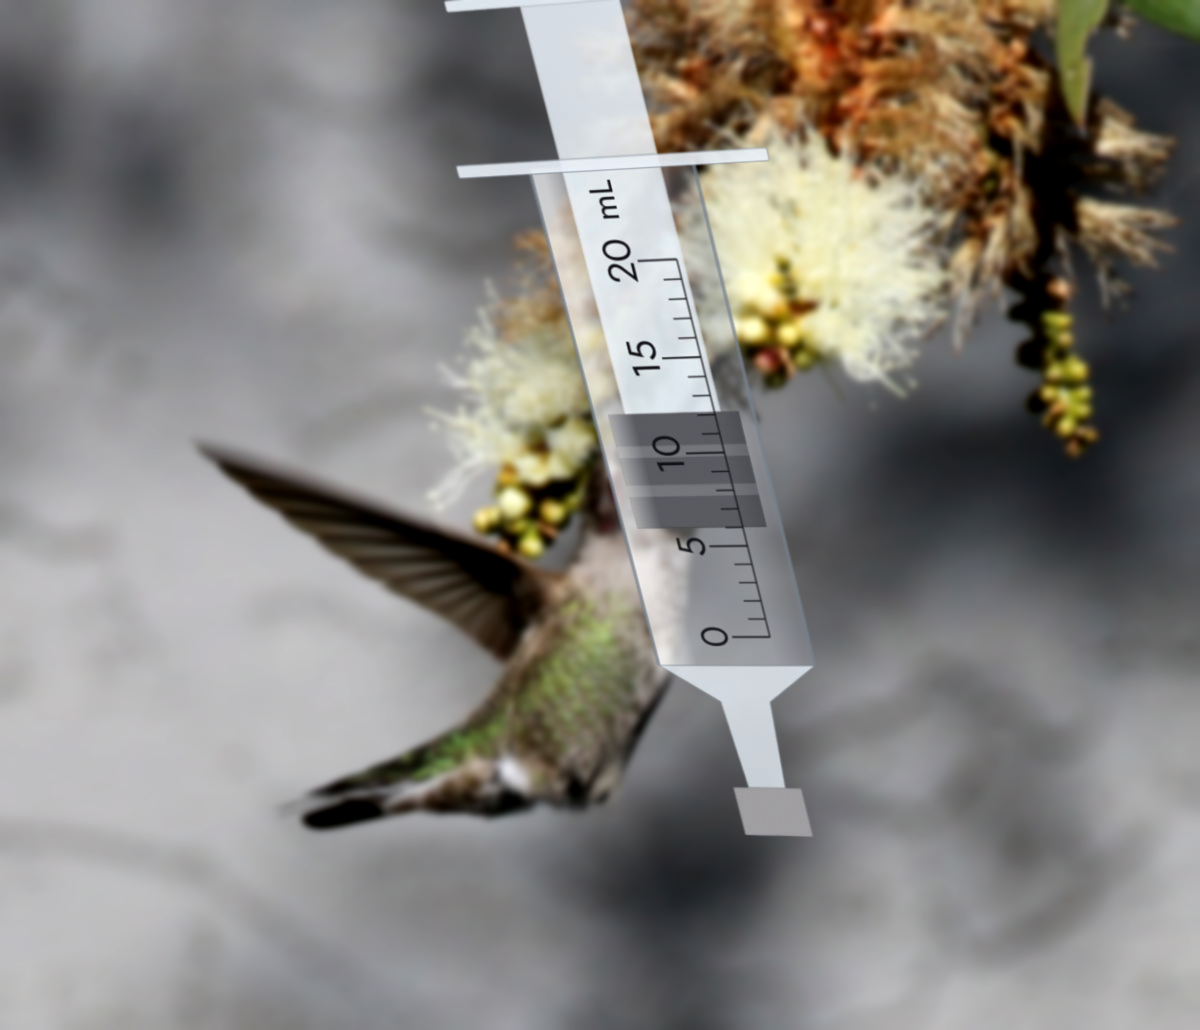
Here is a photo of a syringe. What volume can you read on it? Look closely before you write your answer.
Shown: 6 mL
